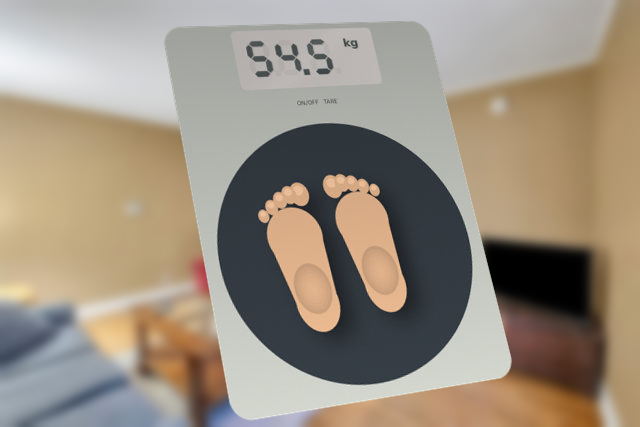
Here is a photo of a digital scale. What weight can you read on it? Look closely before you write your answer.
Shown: 54.5 kg
